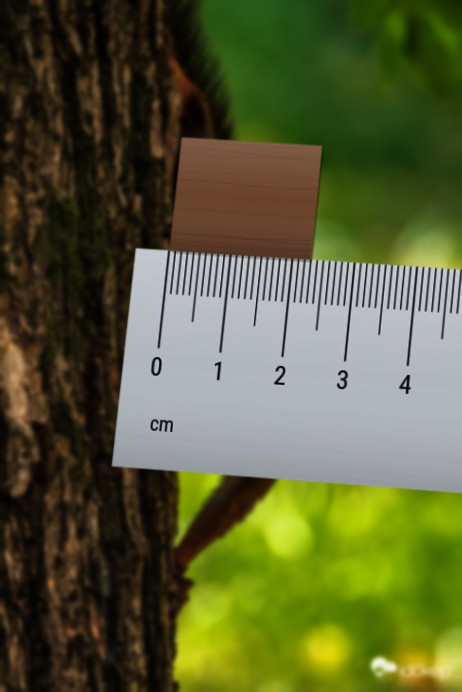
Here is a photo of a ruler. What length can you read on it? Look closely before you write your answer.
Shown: 2.3 cm
